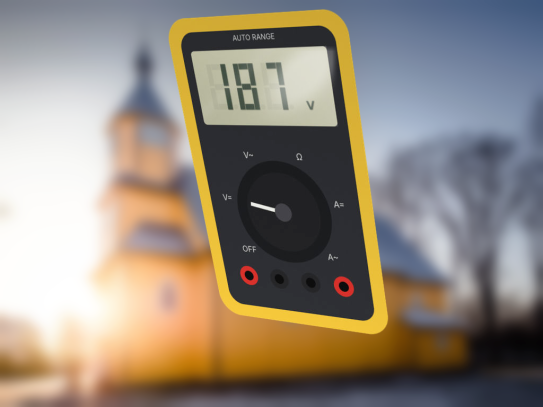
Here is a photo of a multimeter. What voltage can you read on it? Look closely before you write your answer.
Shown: 187 V
